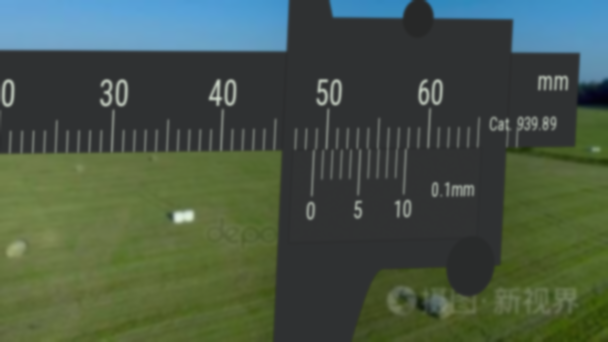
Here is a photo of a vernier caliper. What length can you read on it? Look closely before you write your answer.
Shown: 48.8 mm
